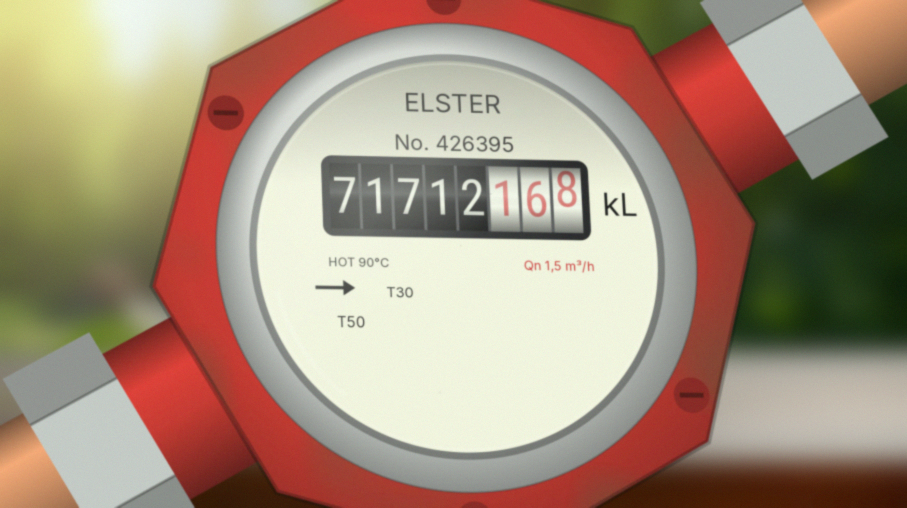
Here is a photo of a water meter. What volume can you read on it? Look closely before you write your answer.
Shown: 71712.168 kL
